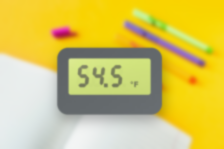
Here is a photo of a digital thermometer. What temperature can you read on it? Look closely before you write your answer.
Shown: 54.5 °F
